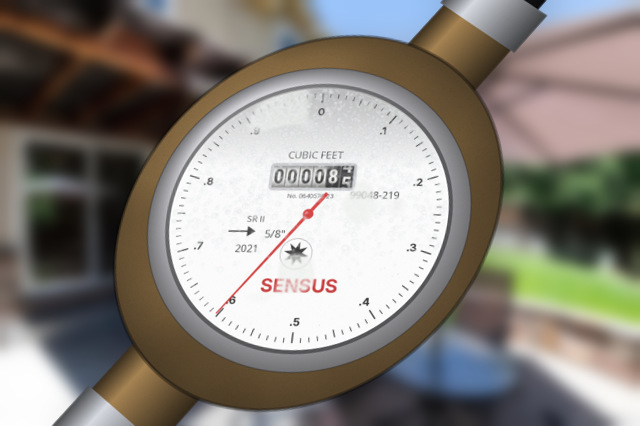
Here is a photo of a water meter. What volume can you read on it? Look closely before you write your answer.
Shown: 84.60 ft³
